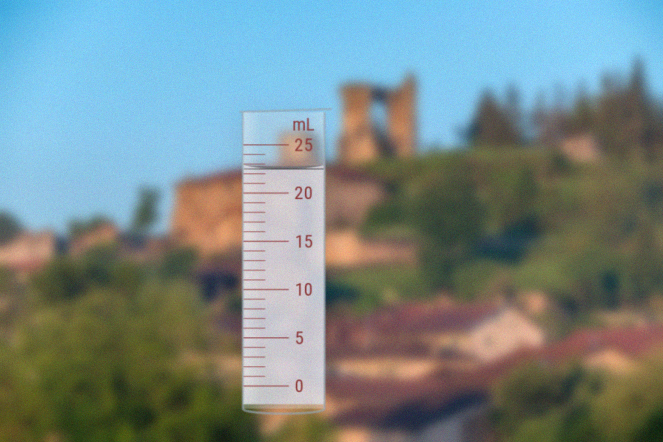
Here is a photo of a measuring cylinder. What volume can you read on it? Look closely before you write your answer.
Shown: 22.5 mL
